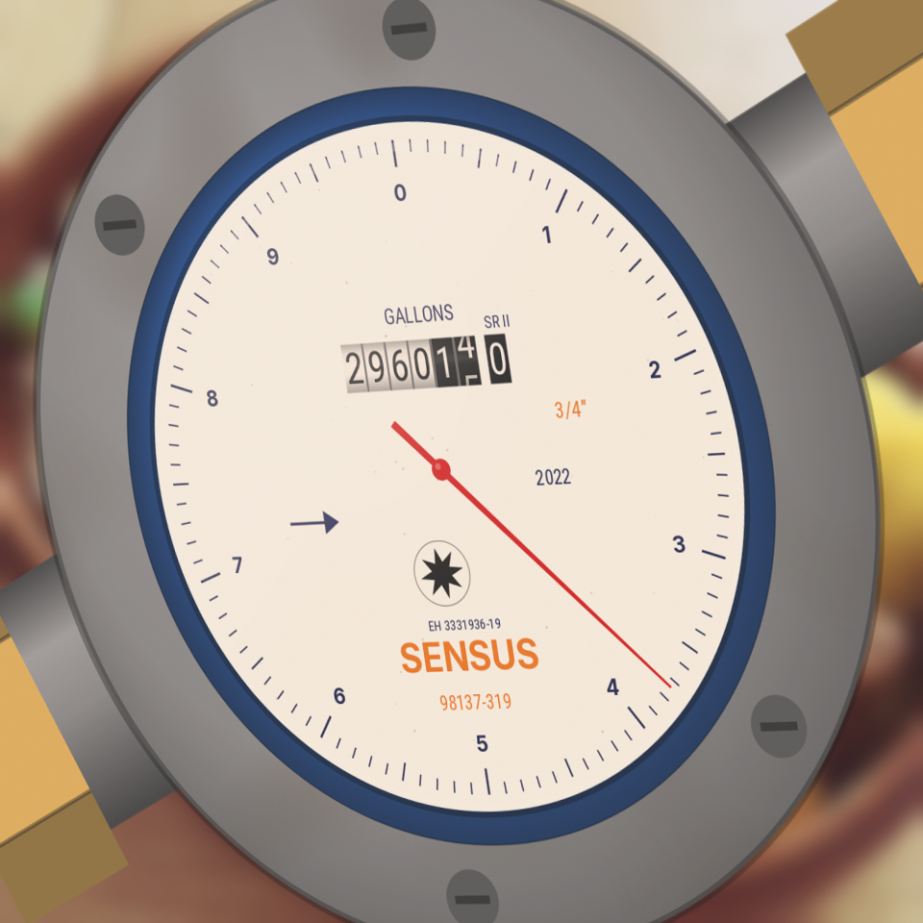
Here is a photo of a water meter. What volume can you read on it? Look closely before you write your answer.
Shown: 2960143.7 gal
